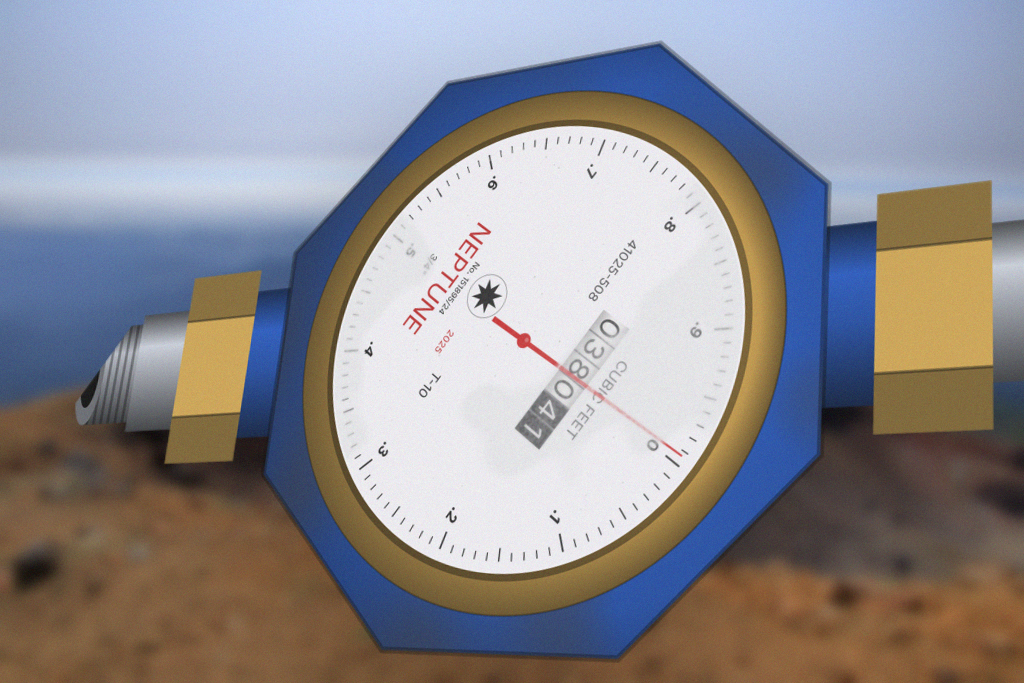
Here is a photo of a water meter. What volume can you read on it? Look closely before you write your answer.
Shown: 38040.99 ft³
